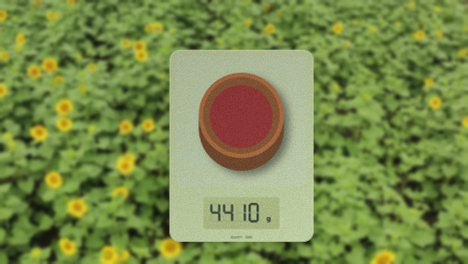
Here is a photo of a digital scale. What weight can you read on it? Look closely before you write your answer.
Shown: 4410 g
